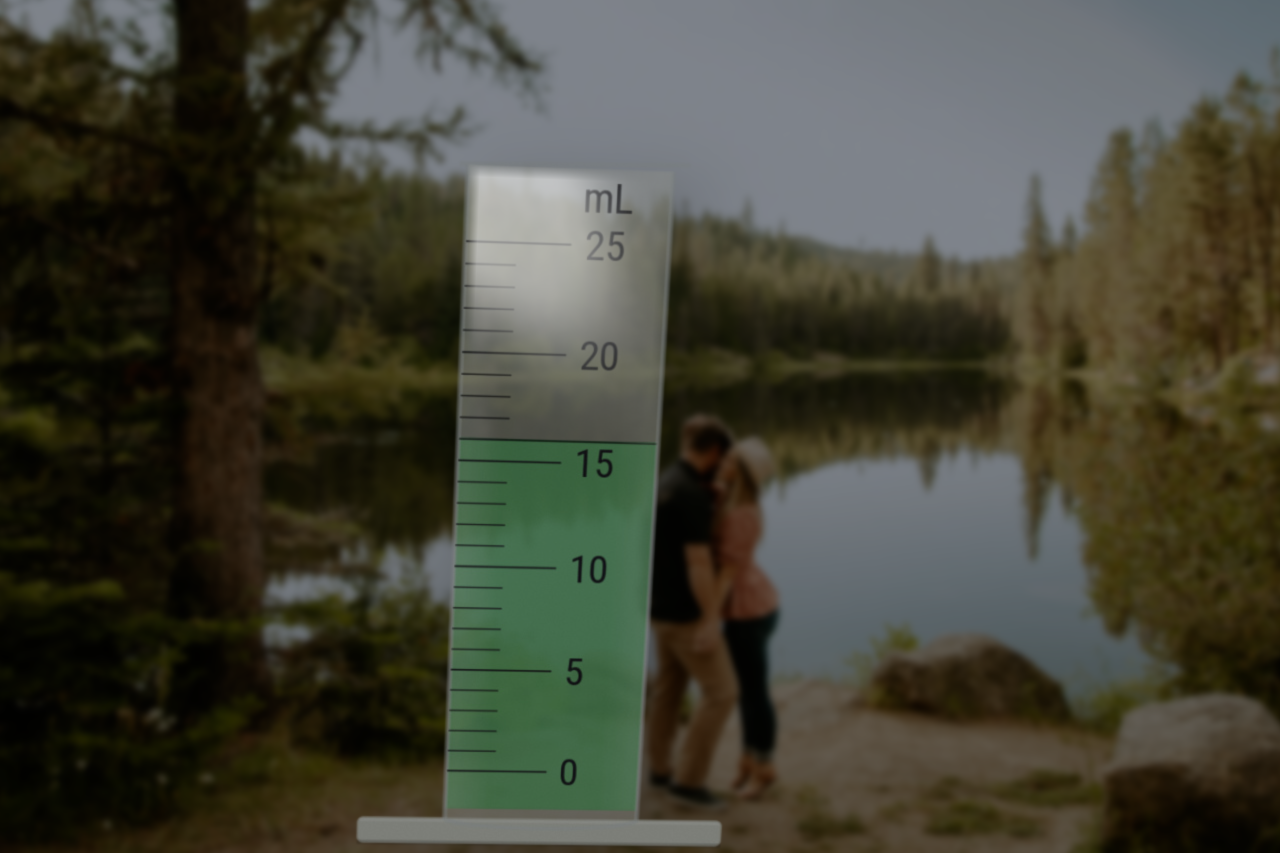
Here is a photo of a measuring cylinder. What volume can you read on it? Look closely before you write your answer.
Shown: 16 mL
